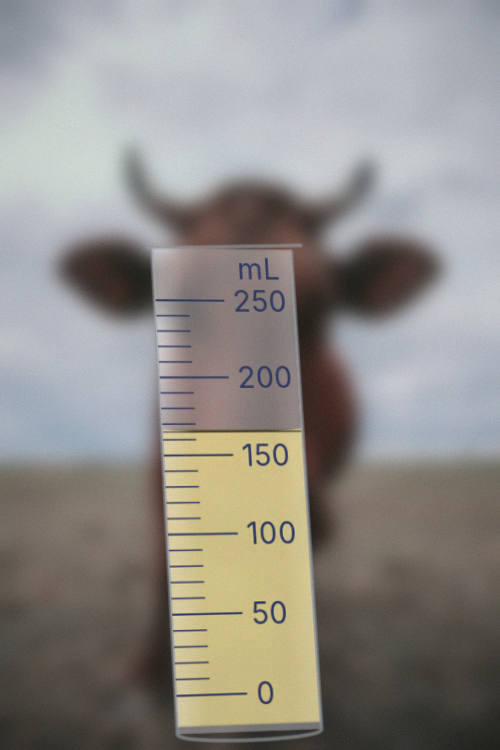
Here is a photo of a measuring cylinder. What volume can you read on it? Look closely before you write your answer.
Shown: 165 mL
